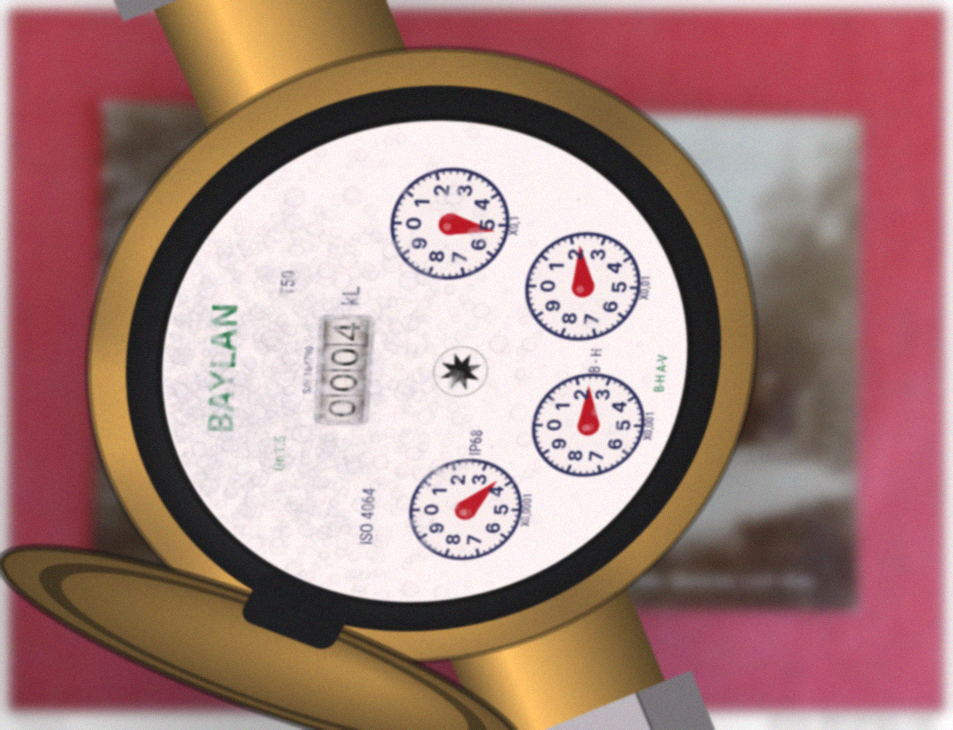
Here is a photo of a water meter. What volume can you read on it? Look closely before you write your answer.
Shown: 4.5223 kL
